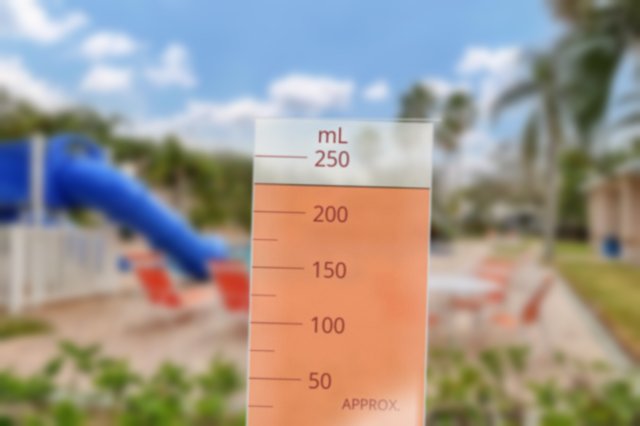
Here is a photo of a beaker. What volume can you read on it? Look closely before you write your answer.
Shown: 225 mL
